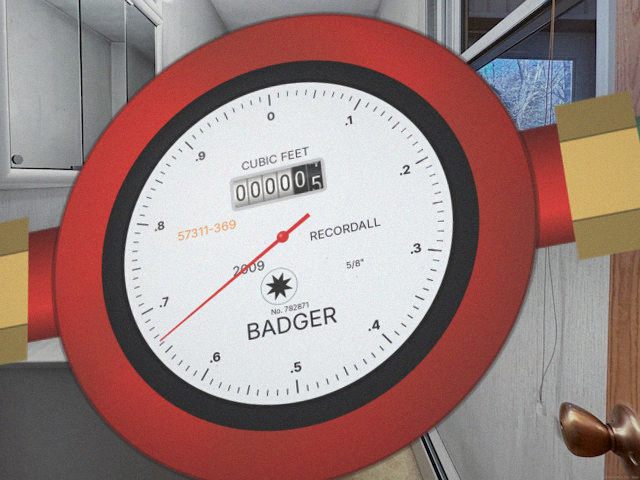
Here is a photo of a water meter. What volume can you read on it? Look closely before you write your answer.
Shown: 4.66 ft³
